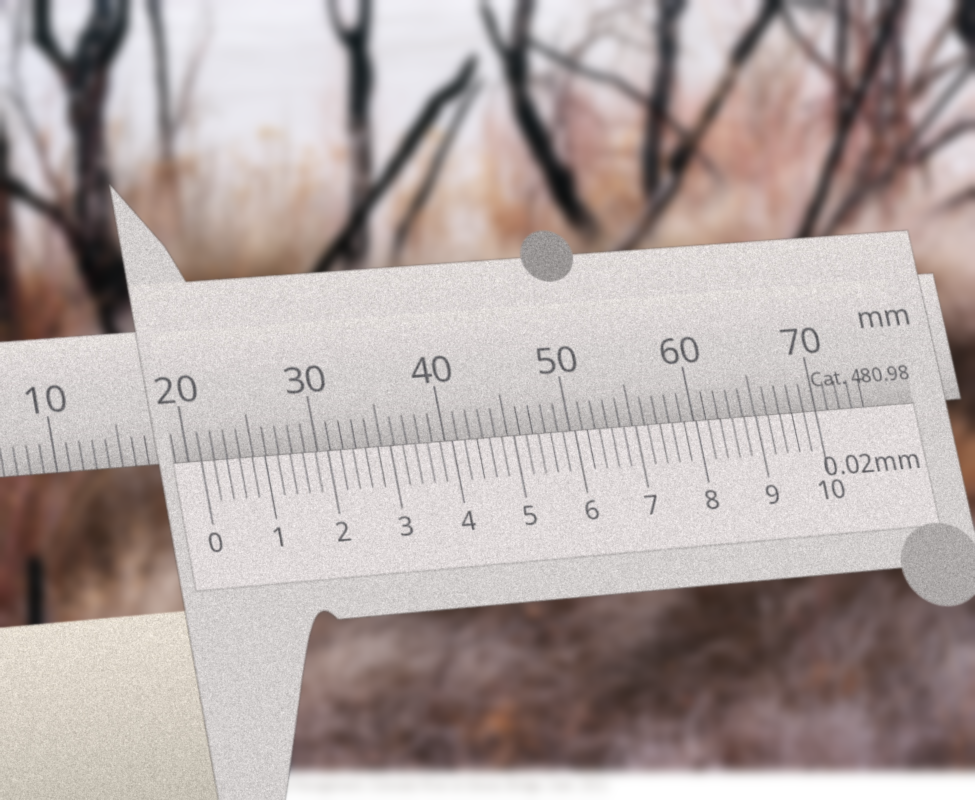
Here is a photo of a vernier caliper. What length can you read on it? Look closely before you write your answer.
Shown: 21.0 mm
